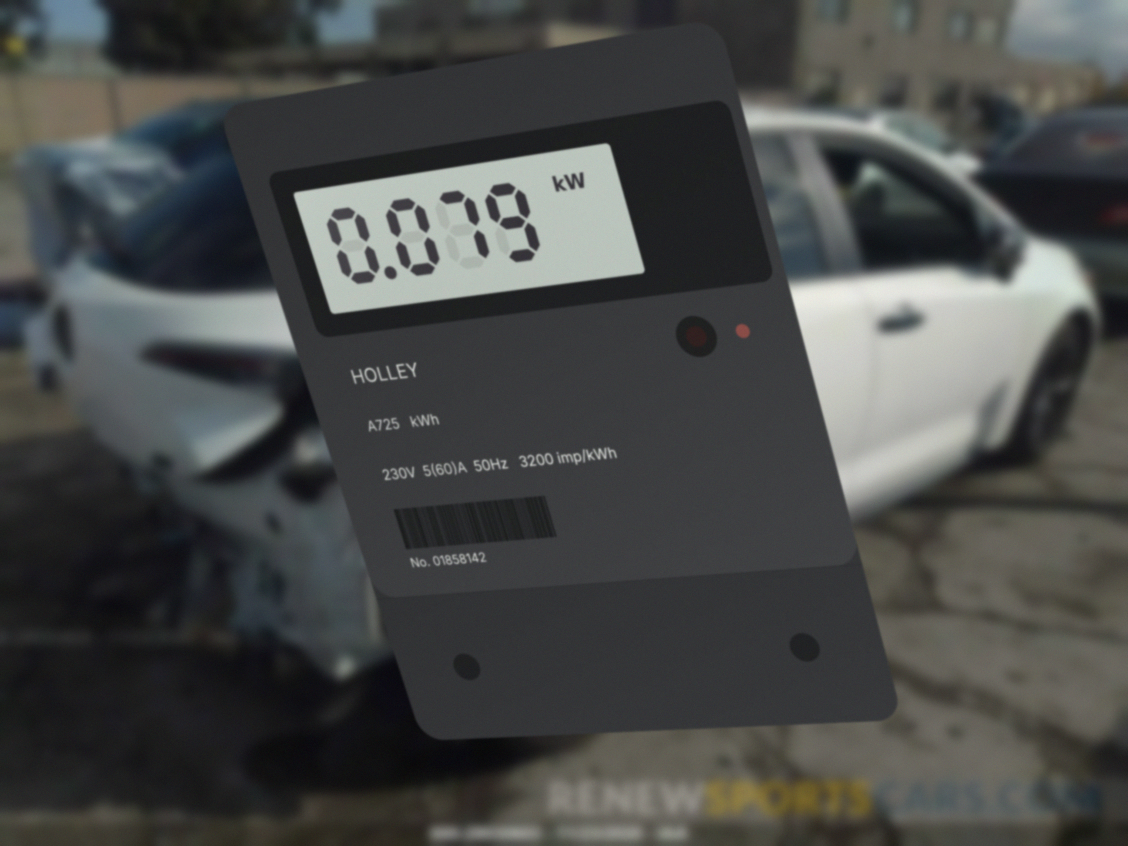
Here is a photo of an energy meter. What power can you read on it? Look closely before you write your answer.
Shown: 0.079 kW
